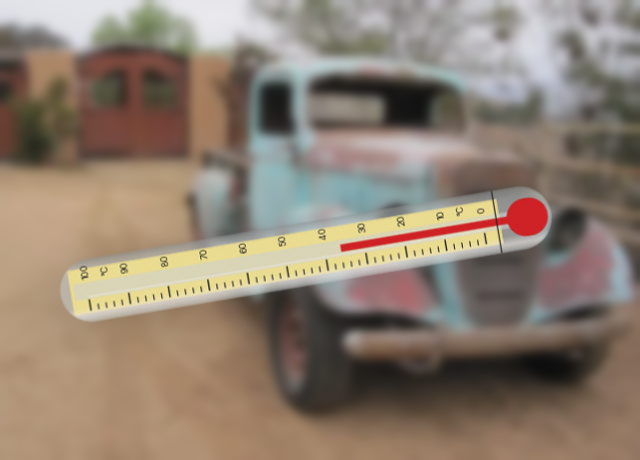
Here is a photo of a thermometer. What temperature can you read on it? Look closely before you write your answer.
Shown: 36 °C
